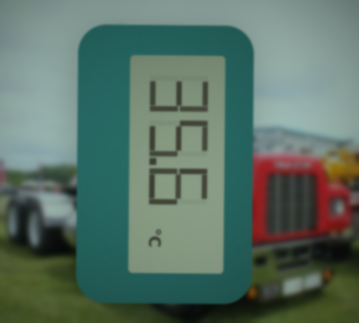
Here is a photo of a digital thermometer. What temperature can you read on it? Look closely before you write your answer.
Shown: 35.6 °C
